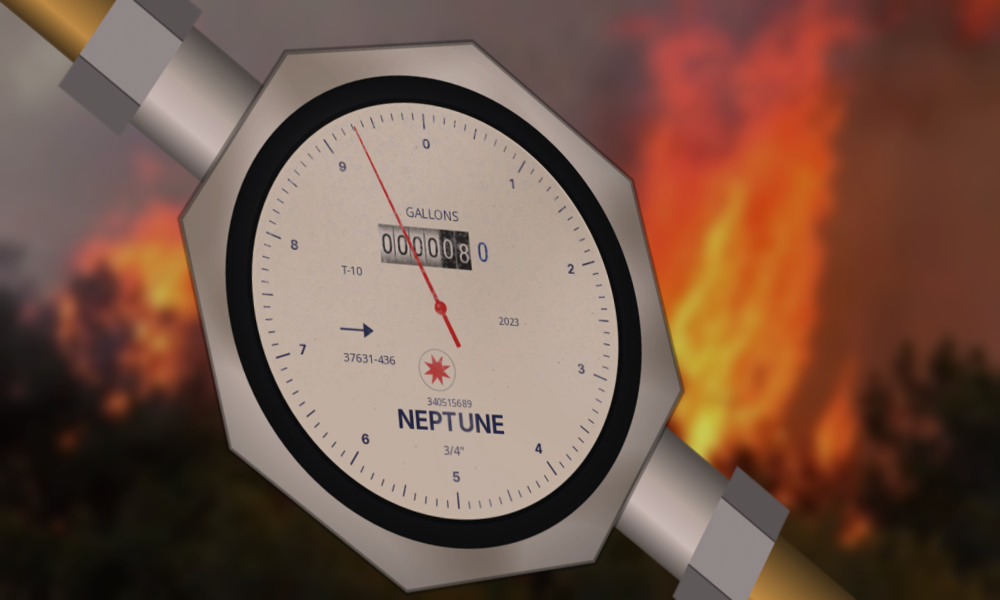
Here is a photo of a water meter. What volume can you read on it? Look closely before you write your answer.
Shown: 79.3 gal
